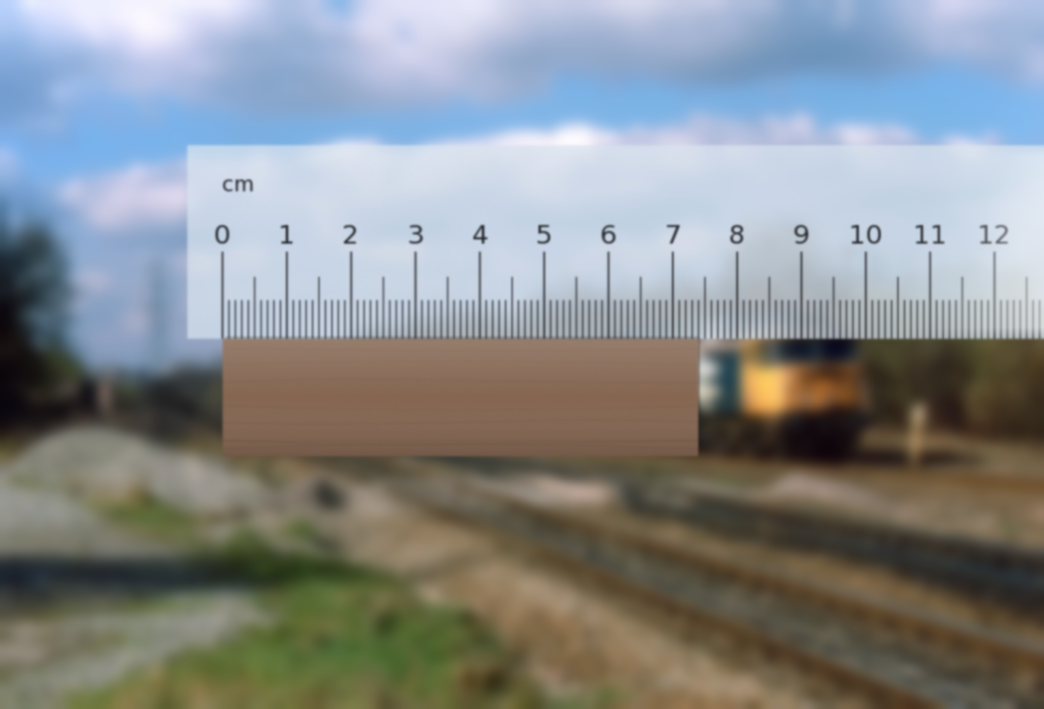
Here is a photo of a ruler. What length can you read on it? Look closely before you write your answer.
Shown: 7.4 cm
